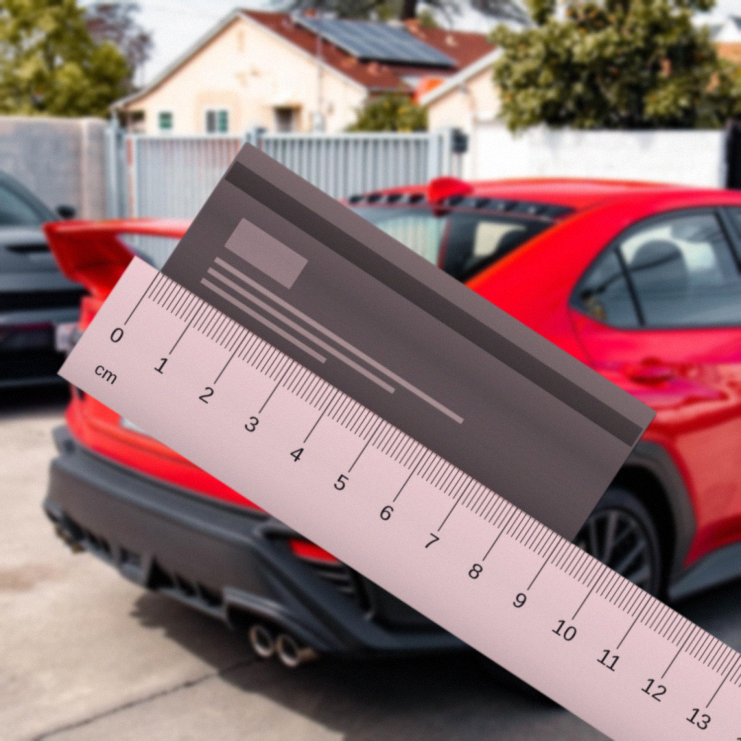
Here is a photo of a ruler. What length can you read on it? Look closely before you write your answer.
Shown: 9.2 cm
